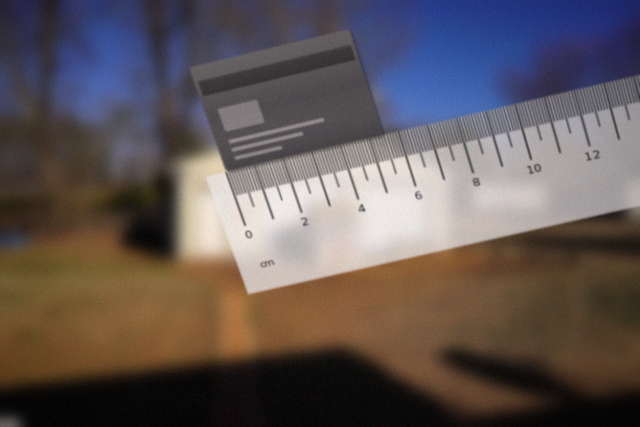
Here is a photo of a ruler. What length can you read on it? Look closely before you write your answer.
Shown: 5.5 cm
